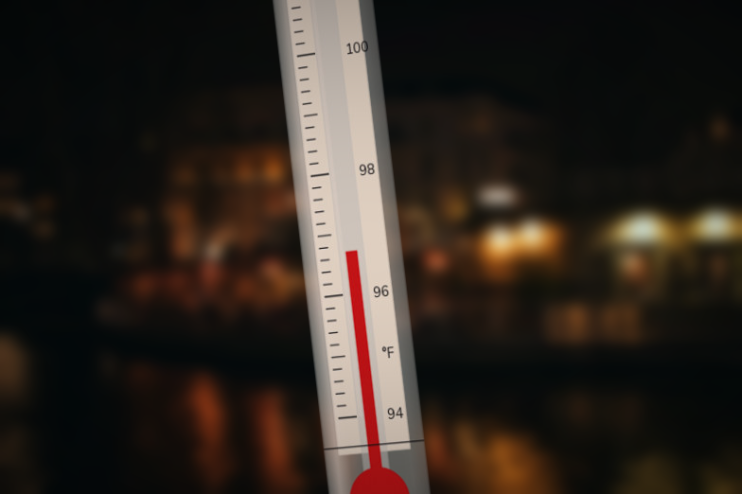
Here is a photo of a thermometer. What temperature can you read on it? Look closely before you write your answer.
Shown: 96.7 °F
